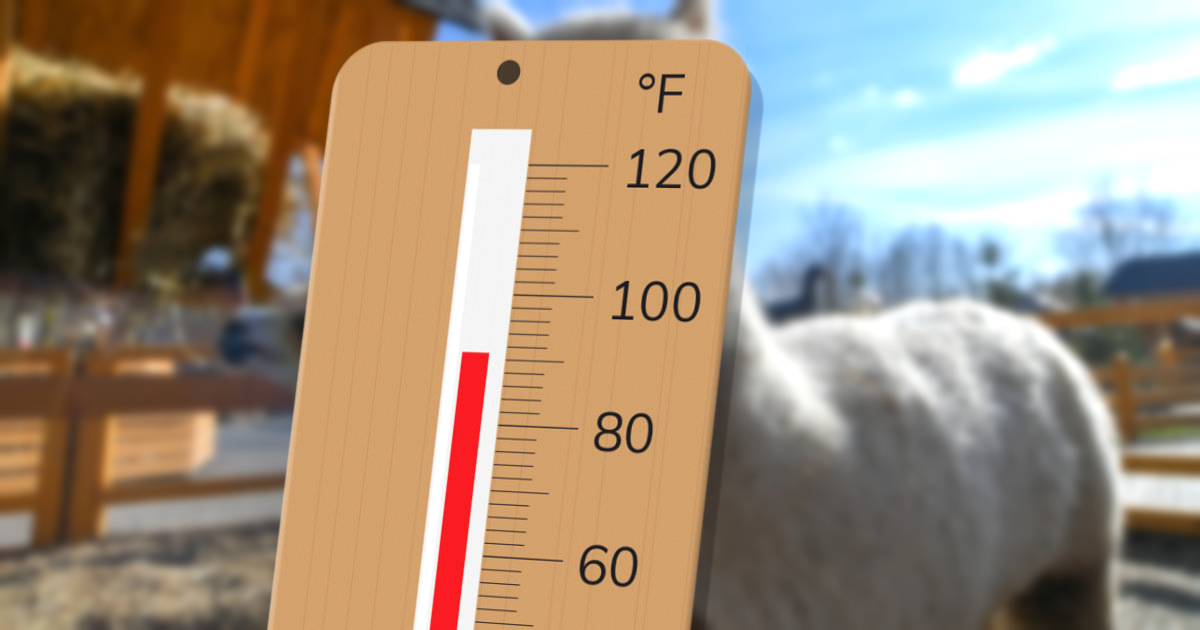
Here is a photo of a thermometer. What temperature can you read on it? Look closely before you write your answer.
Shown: 91 °F
